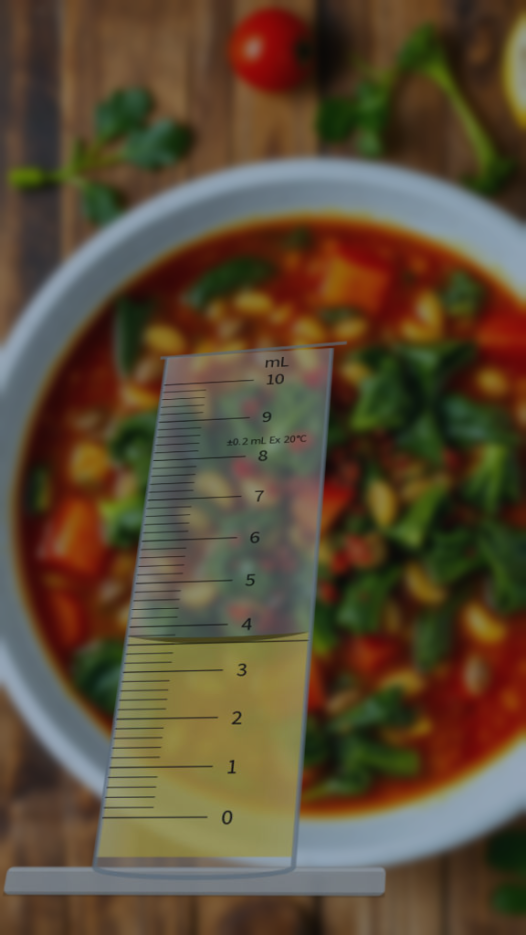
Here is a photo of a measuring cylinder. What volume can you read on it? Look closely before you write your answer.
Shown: 3.6 mL
